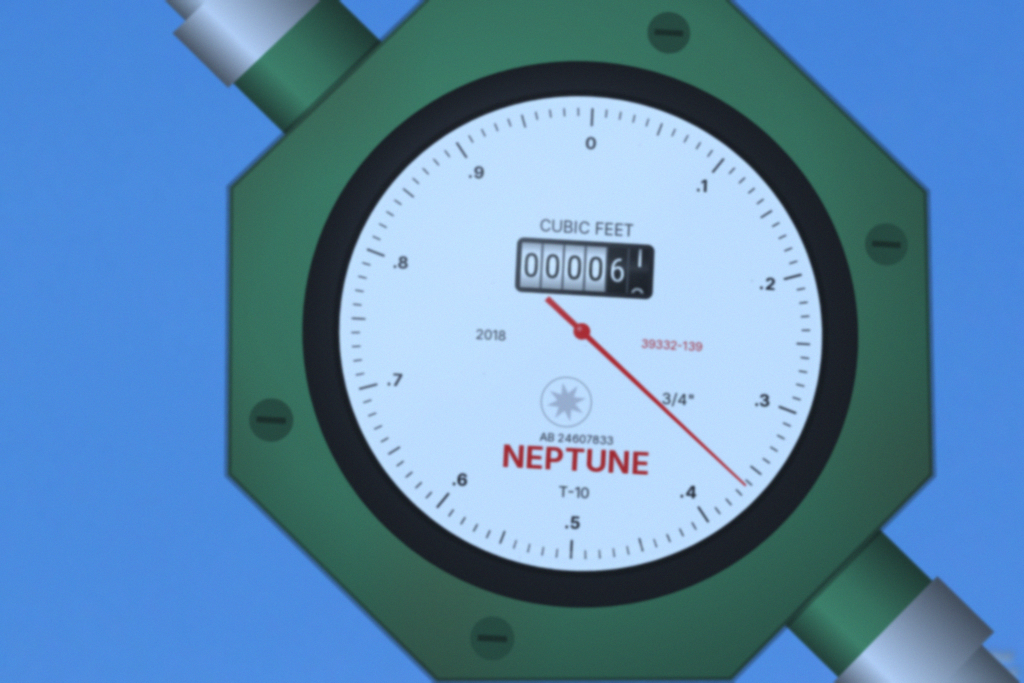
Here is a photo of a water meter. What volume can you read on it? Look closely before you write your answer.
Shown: 61.36 ft³
